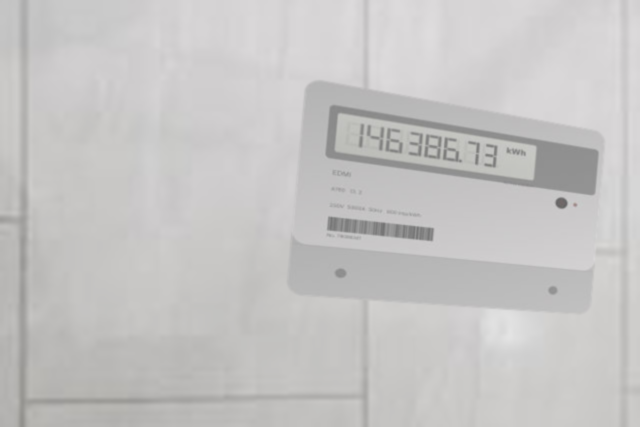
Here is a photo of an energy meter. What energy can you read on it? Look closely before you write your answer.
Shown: 146386.73 kWh
